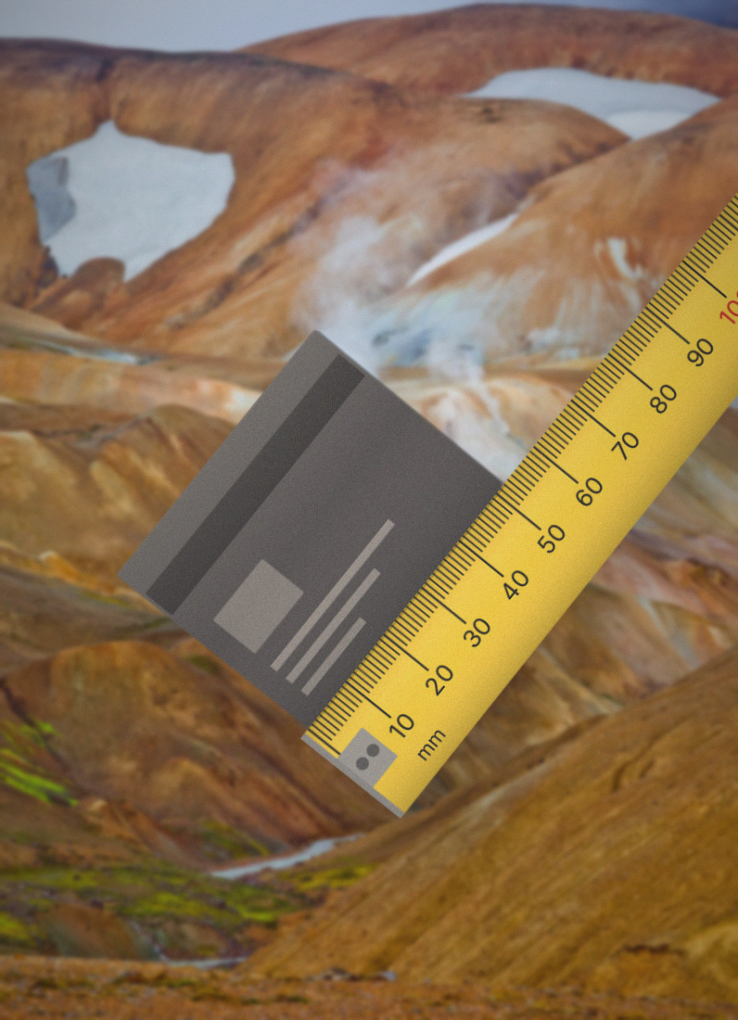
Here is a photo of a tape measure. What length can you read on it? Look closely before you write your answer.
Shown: 52 mm
